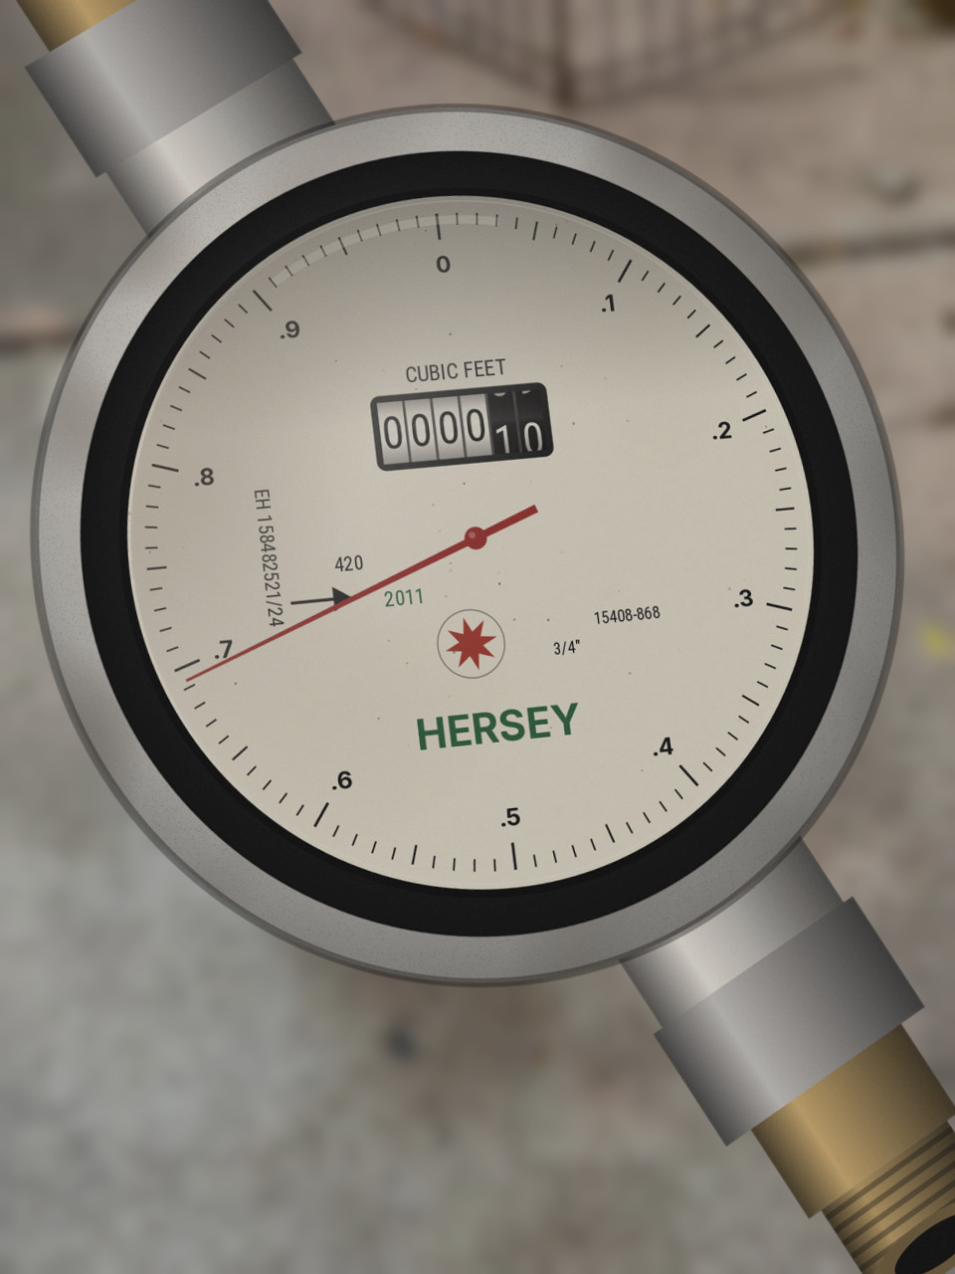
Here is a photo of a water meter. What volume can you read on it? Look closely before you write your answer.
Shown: 9.69 ft³
